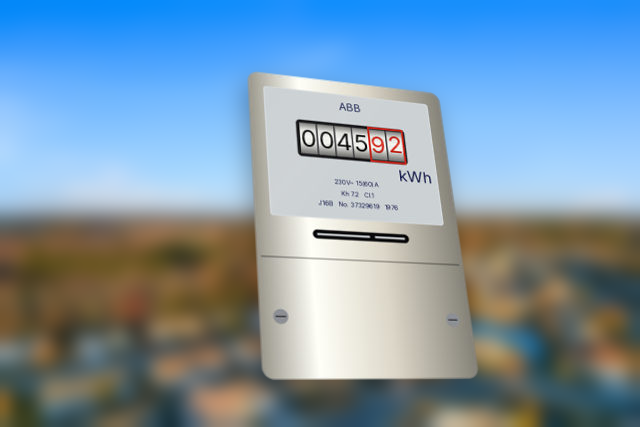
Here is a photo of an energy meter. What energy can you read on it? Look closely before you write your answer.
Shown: 45.92 kWh
